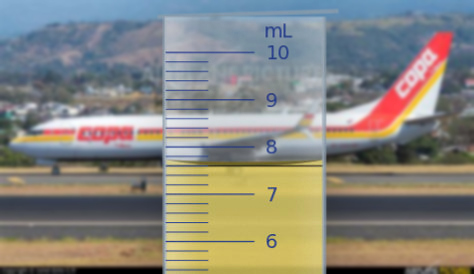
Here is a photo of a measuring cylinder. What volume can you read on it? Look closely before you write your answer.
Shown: 7.6 mL
